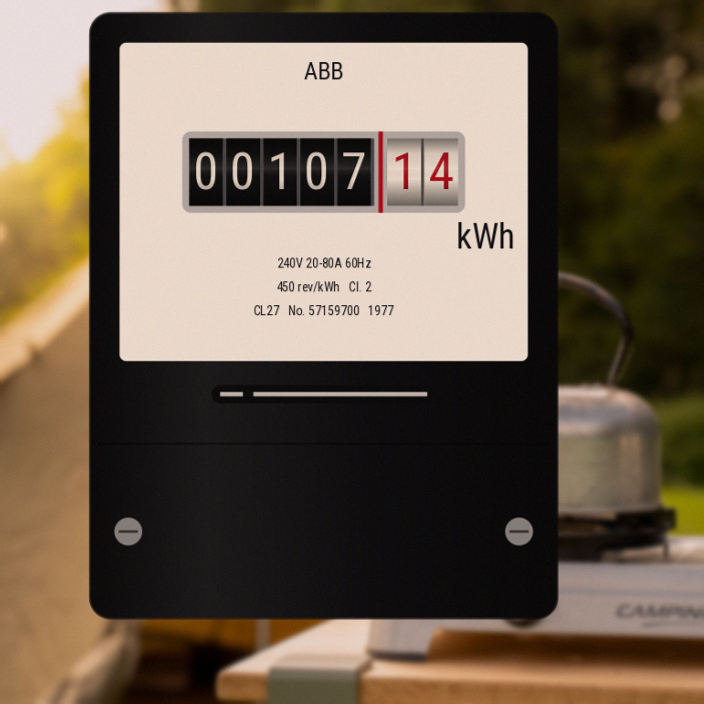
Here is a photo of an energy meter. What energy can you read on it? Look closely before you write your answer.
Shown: 107.14 kWh
